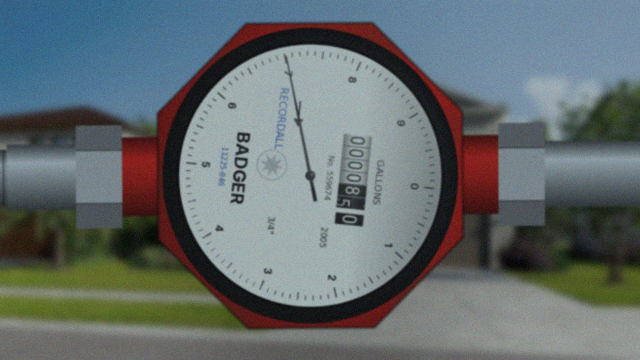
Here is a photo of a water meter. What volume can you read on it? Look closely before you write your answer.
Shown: 847.0 gal
